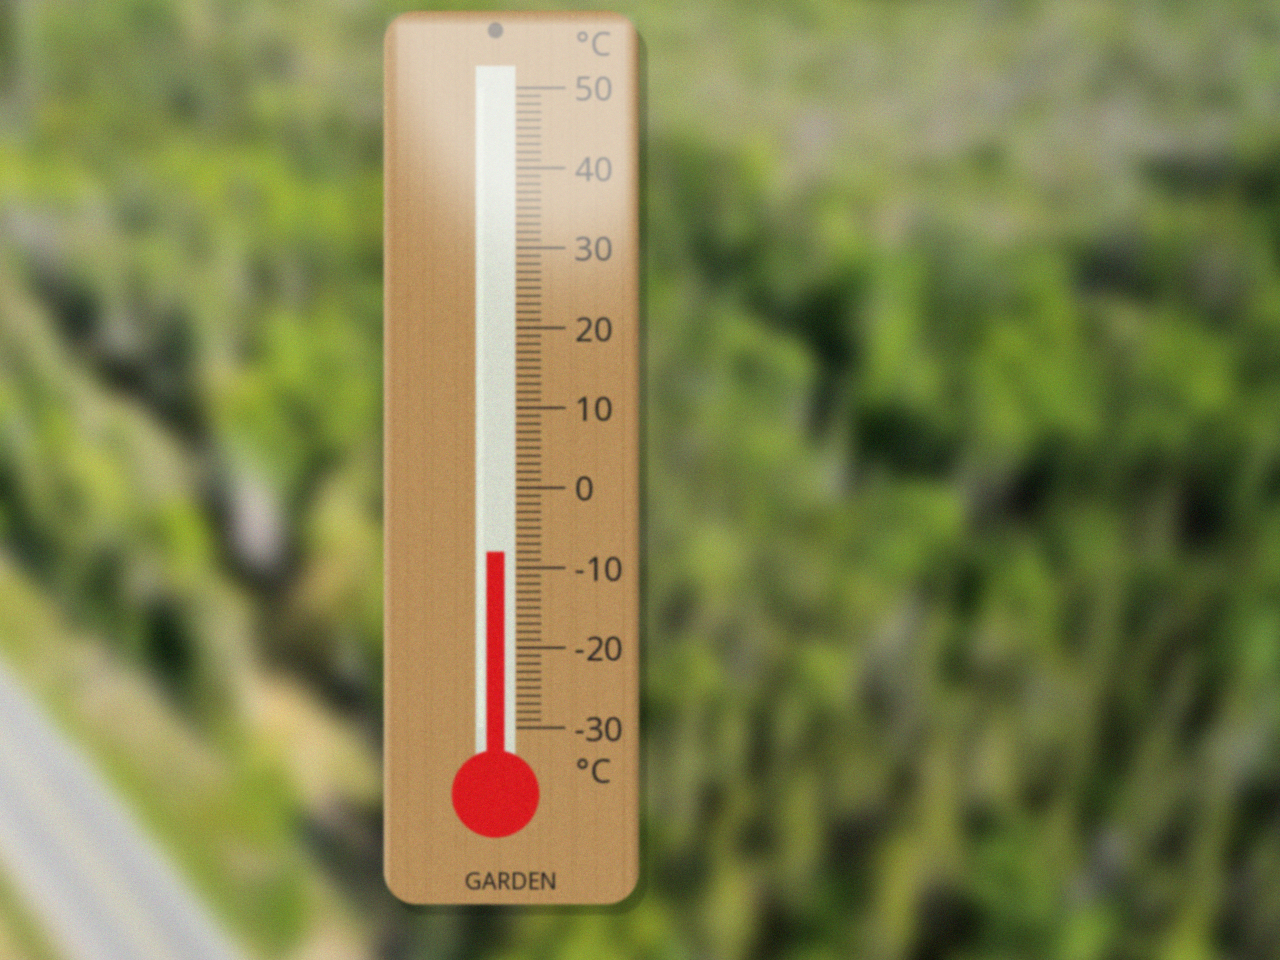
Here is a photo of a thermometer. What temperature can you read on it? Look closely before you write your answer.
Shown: -8 °C
